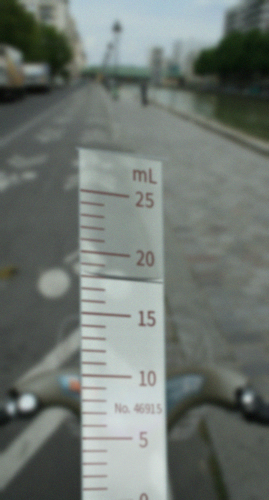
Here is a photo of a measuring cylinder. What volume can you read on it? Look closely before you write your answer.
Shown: 18 mL
